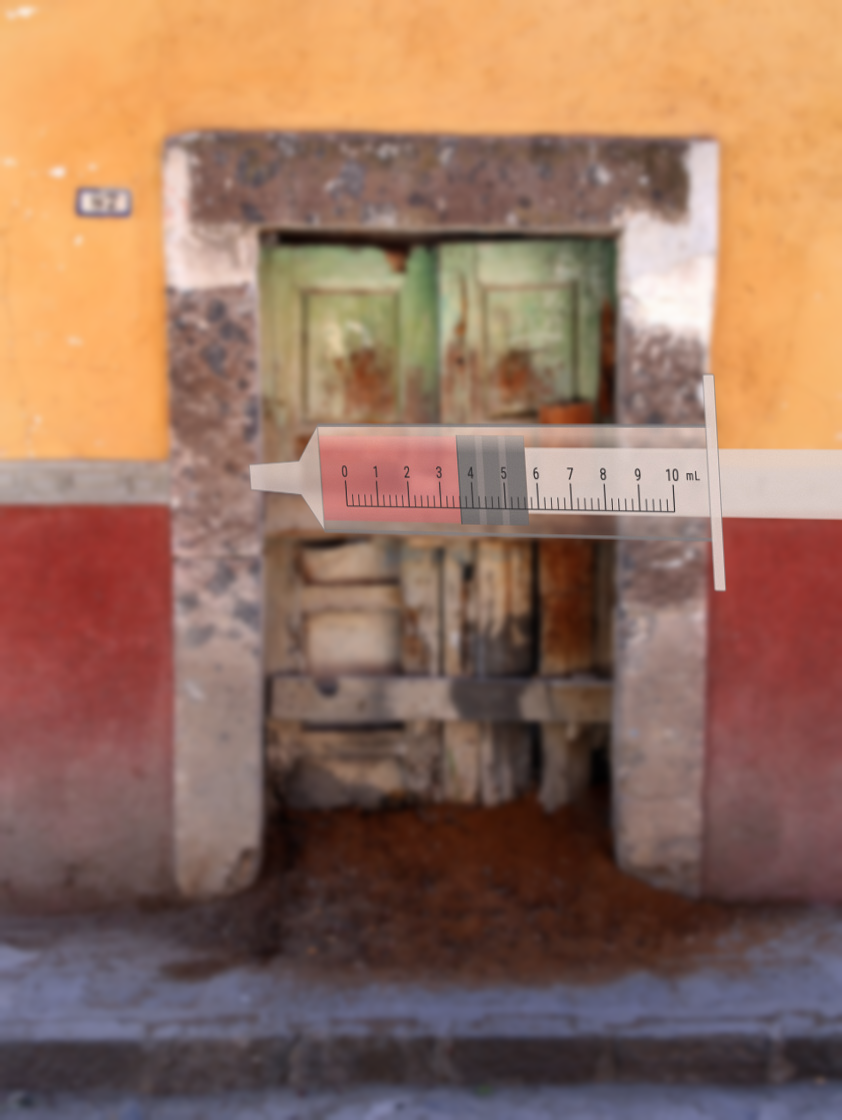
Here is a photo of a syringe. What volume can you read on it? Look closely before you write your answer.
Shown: 3.6 mL
